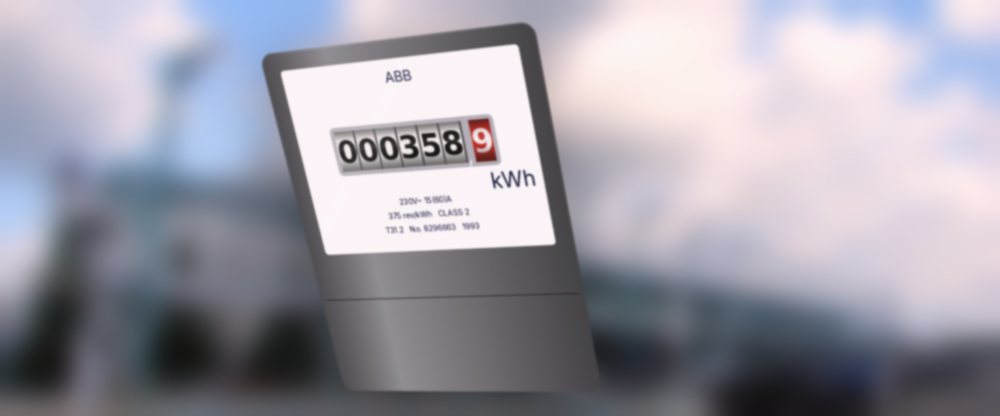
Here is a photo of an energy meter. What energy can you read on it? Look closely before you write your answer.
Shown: 358.9 kWh
